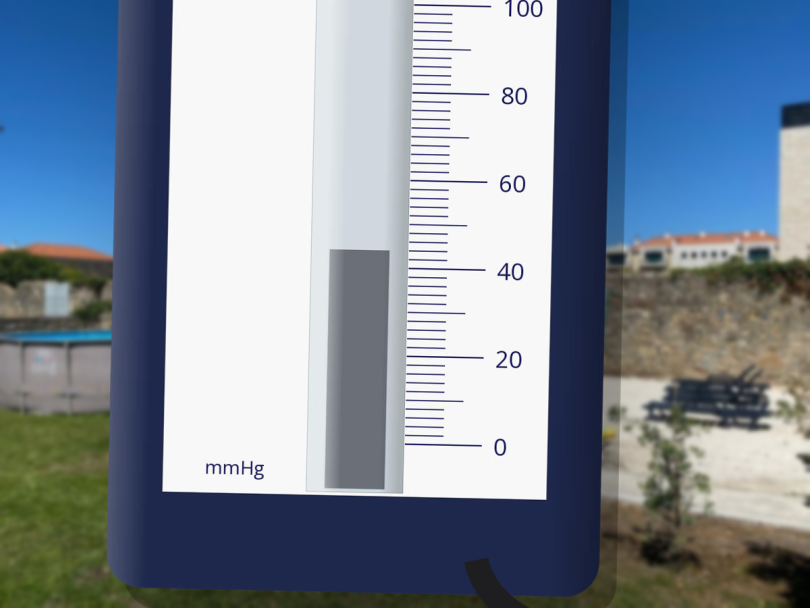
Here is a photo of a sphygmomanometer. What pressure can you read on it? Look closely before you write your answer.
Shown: 44 mmHg
